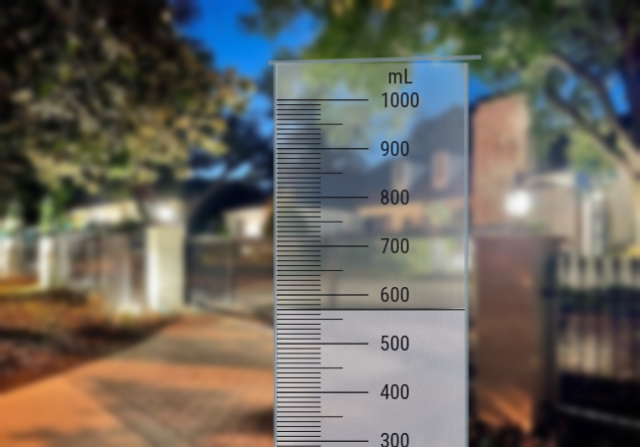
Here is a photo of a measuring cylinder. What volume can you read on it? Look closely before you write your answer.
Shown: 570 mL
